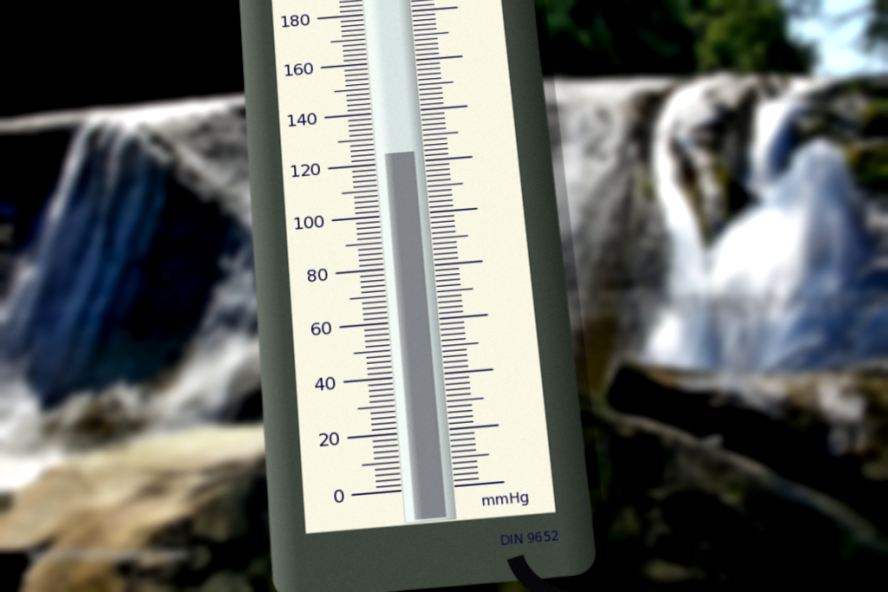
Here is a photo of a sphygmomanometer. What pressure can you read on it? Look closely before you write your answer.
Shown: 124 mmHg
